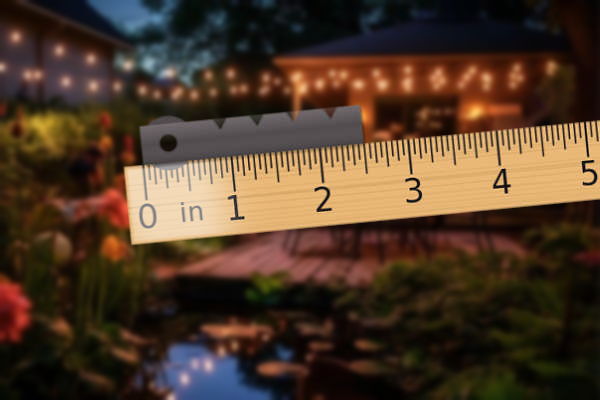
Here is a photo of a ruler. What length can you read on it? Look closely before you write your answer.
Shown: 2.5 in
